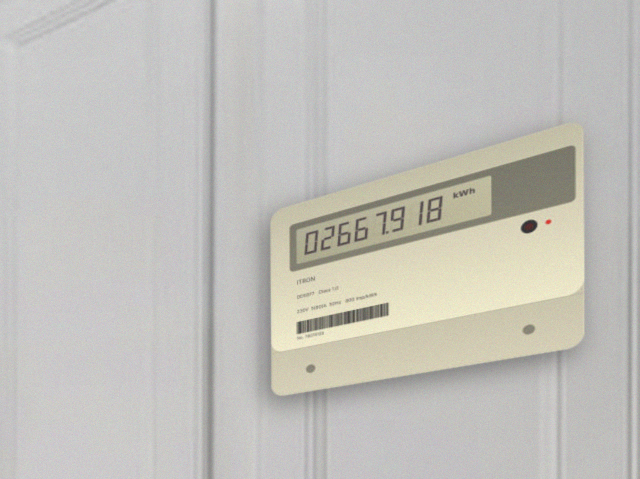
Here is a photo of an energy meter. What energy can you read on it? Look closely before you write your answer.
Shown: 2667.918 kWh
